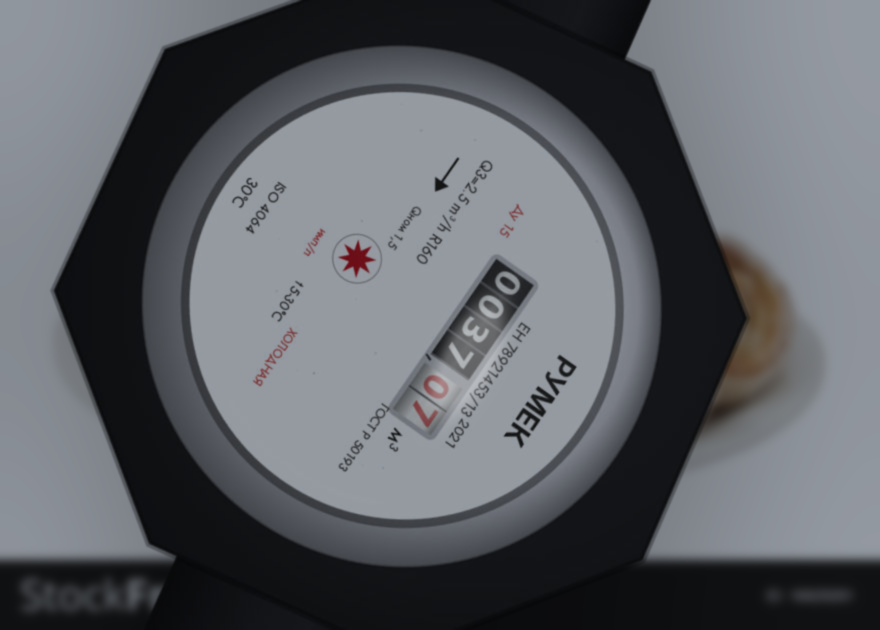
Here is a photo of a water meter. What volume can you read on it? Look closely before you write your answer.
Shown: 37.07 m³
